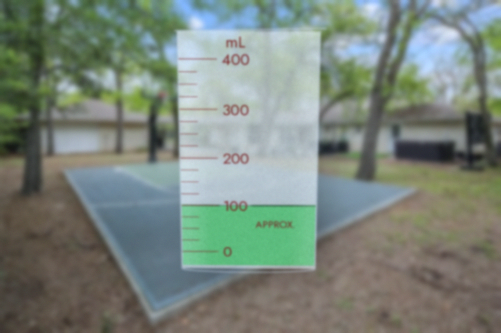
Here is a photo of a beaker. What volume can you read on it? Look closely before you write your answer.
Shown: 100 mL
